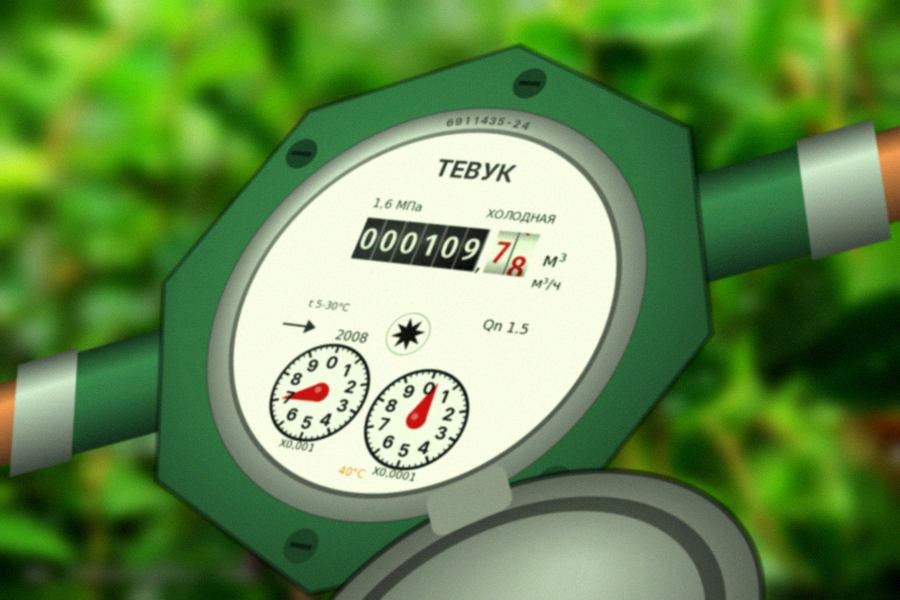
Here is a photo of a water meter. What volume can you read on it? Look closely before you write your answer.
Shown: 109.7770 m³
